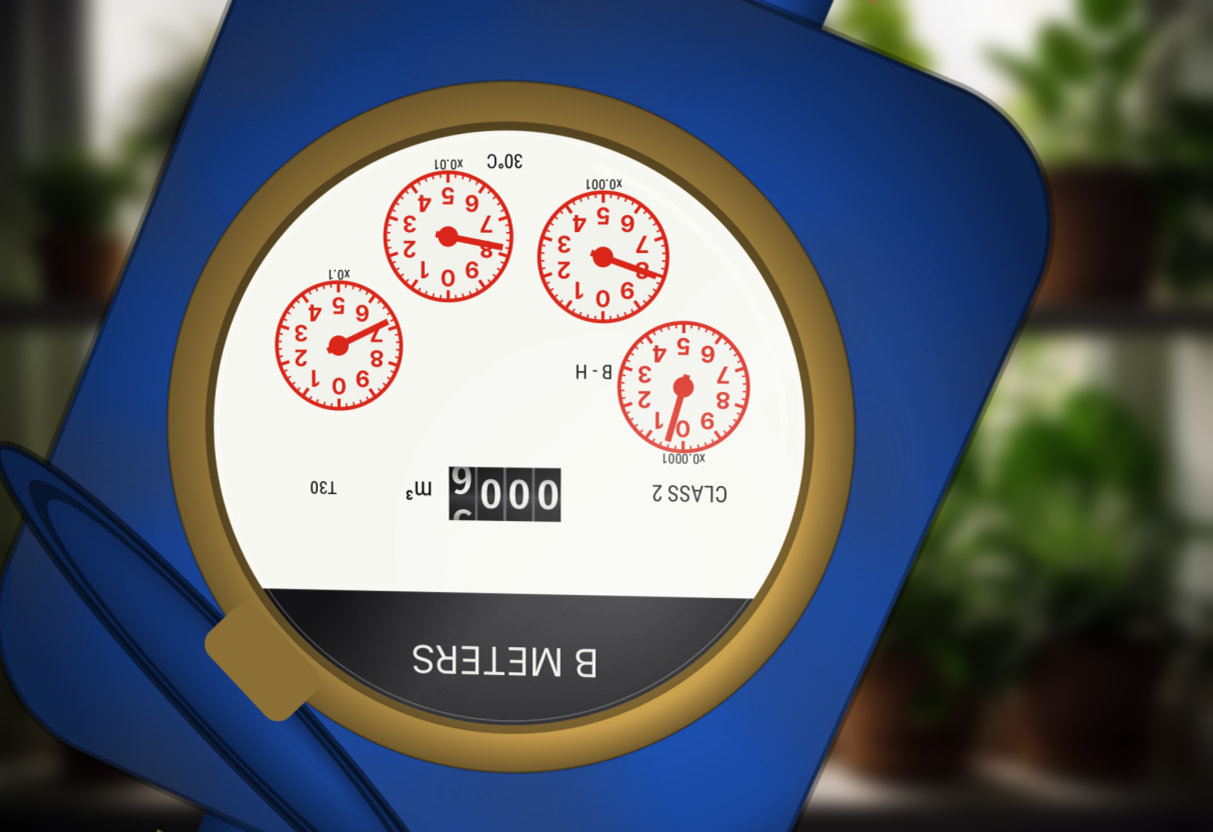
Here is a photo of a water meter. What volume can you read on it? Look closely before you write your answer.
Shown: 5.6780 m³
